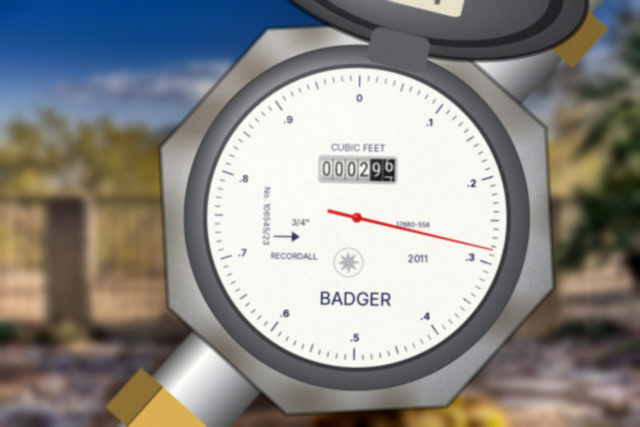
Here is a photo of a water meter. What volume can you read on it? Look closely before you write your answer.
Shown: 296.28 ft³
